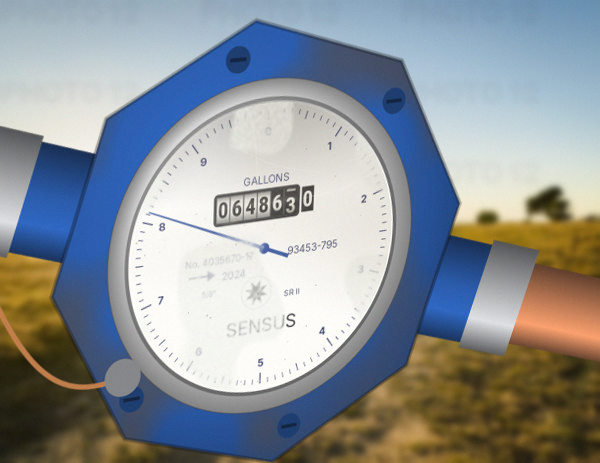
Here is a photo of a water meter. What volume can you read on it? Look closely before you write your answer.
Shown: 648628.1 gal
